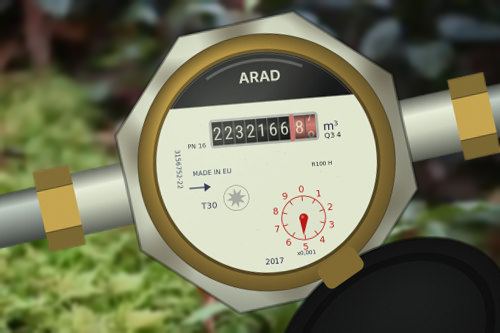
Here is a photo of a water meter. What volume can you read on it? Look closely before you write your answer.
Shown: 2232166.875 m³
